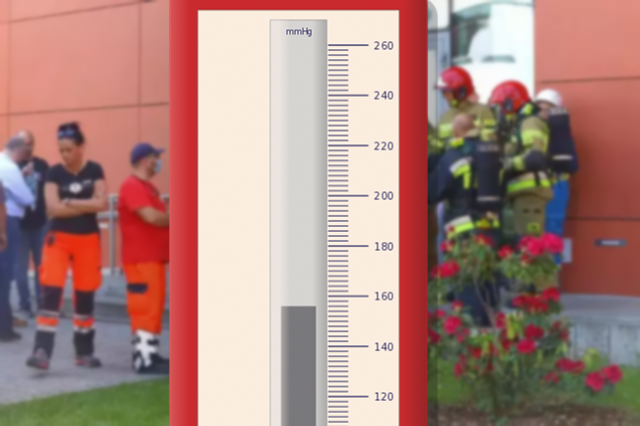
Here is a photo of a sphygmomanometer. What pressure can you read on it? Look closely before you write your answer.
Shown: 156 mmHg
